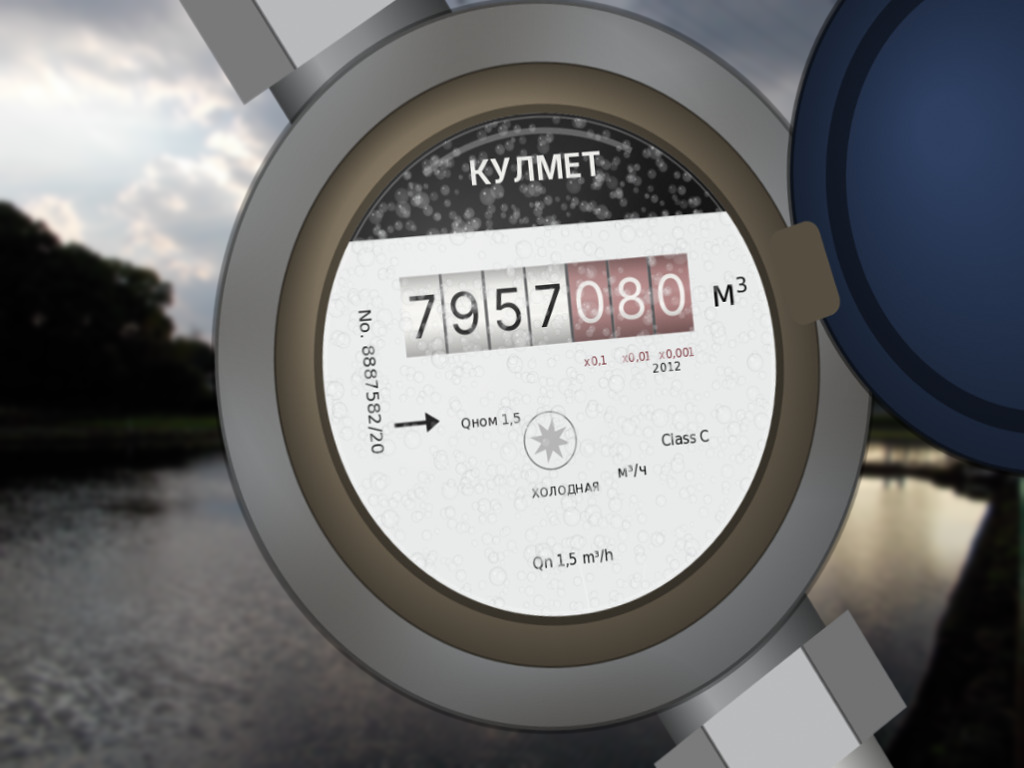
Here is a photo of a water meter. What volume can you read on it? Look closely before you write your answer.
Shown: 7957.080 m³
